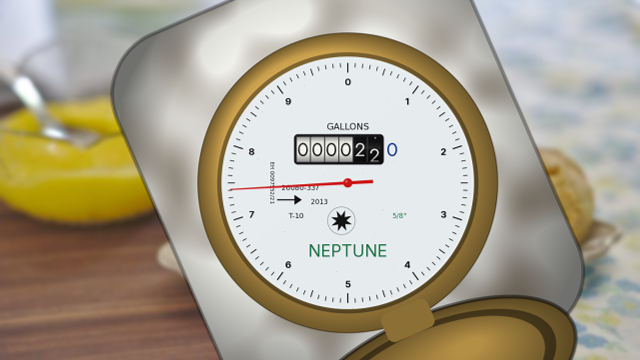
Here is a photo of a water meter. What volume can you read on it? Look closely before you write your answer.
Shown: 217.4 gal
